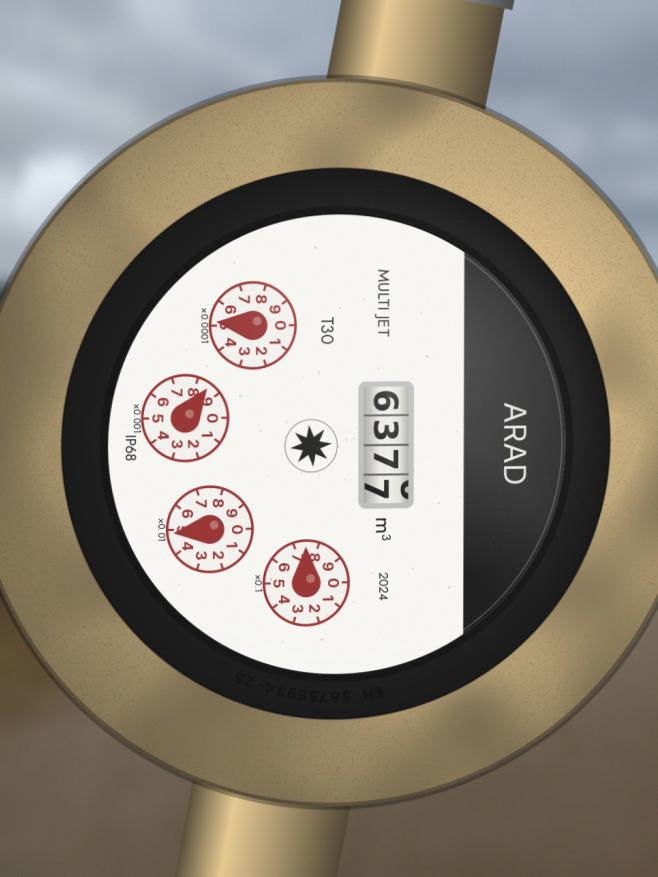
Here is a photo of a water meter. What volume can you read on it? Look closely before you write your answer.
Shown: 6376.7485 m³
